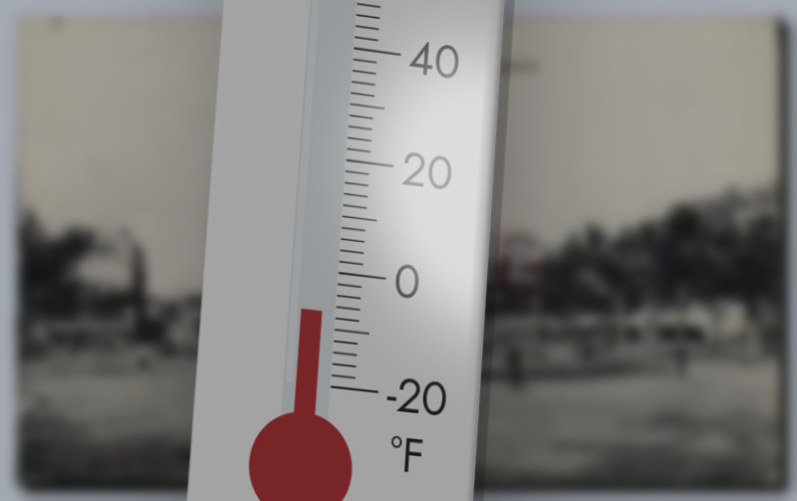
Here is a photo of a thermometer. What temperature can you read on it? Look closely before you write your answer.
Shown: -7 °F
